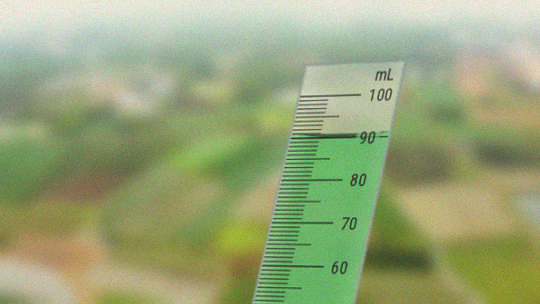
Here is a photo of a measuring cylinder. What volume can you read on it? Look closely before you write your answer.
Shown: 90 mL
